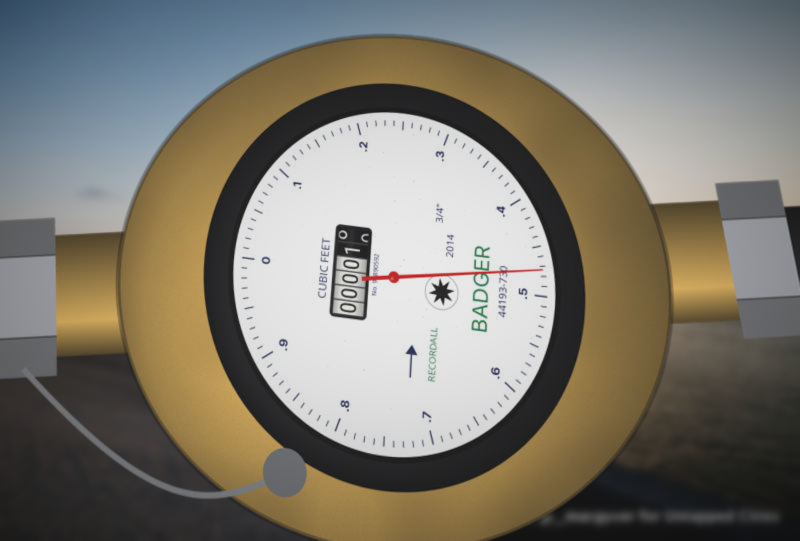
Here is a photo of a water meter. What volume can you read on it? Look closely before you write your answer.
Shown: 18.47 ft³
